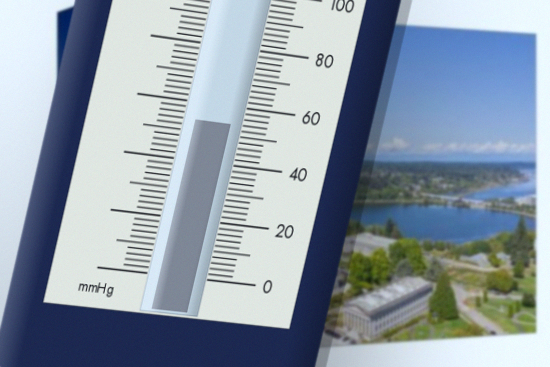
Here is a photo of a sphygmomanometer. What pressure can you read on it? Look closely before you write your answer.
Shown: 54 mmHg
